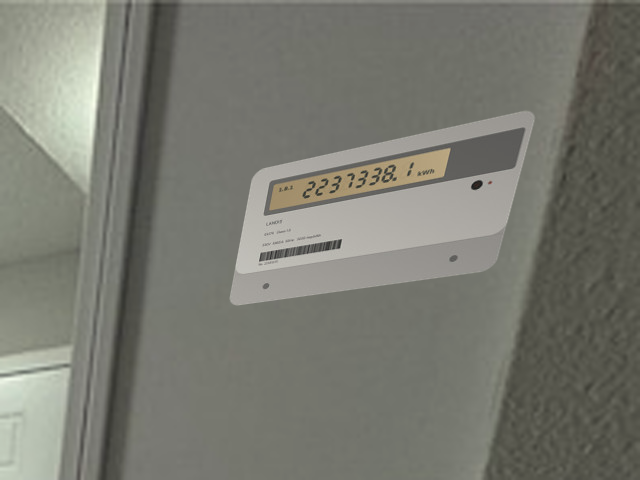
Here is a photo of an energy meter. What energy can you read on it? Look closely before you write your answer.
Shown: 2237338.1 kWh
